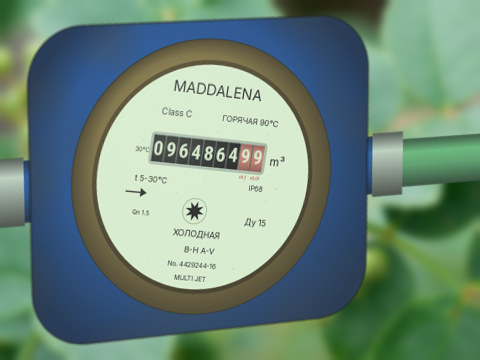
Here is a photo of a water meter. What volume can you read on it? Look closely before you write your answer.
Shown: 964864.99 m³
